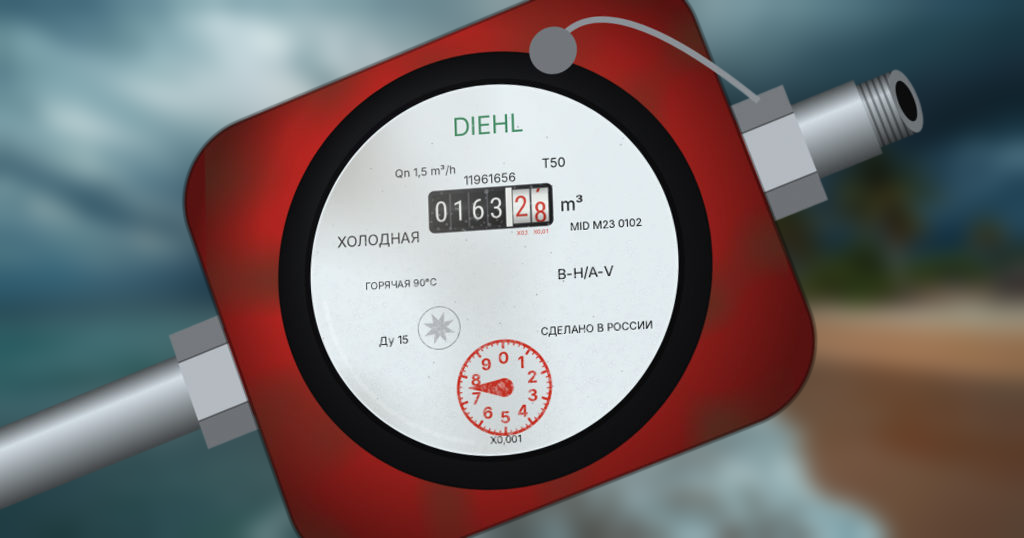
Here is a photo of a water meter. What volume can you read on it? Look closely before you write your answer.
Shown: 163.277 m³
